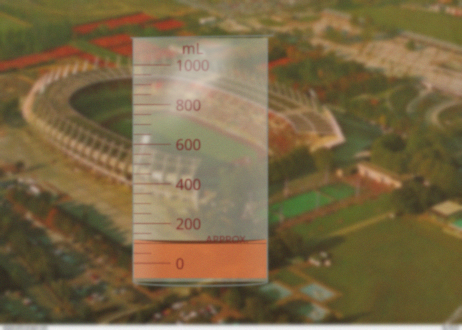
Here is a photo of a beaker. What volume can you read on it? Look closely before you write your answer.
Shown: 100 mL
